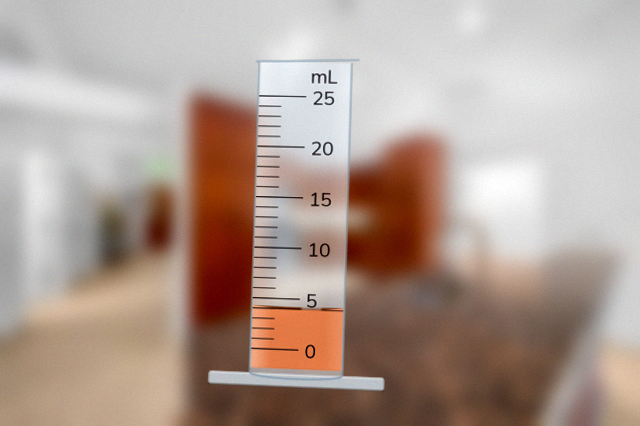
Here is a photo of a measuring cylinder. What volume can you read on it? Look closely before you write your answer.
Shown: 4 mL
